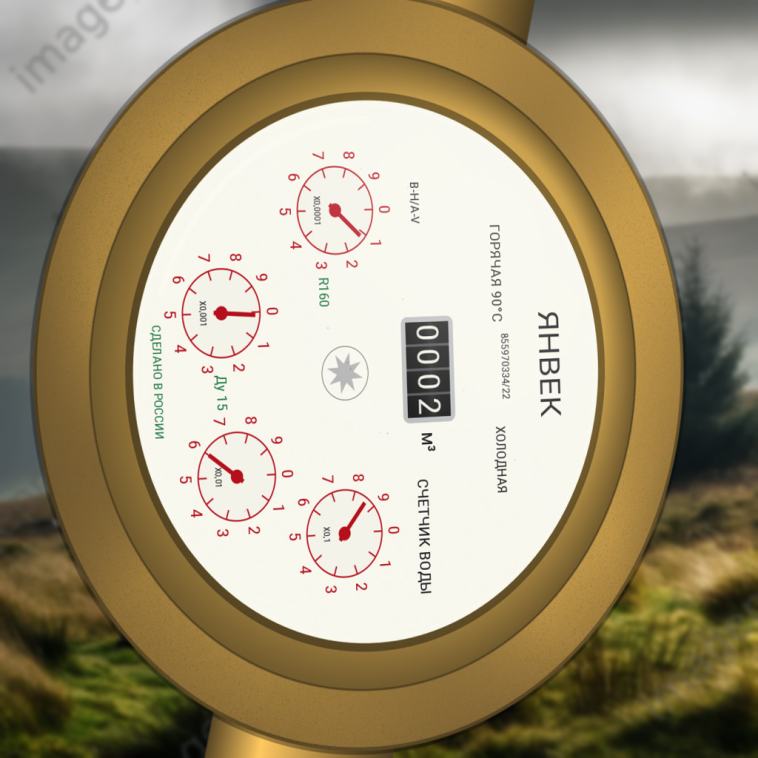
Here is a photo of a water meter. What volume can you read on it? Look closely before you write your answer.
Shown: 2.8601 m³
